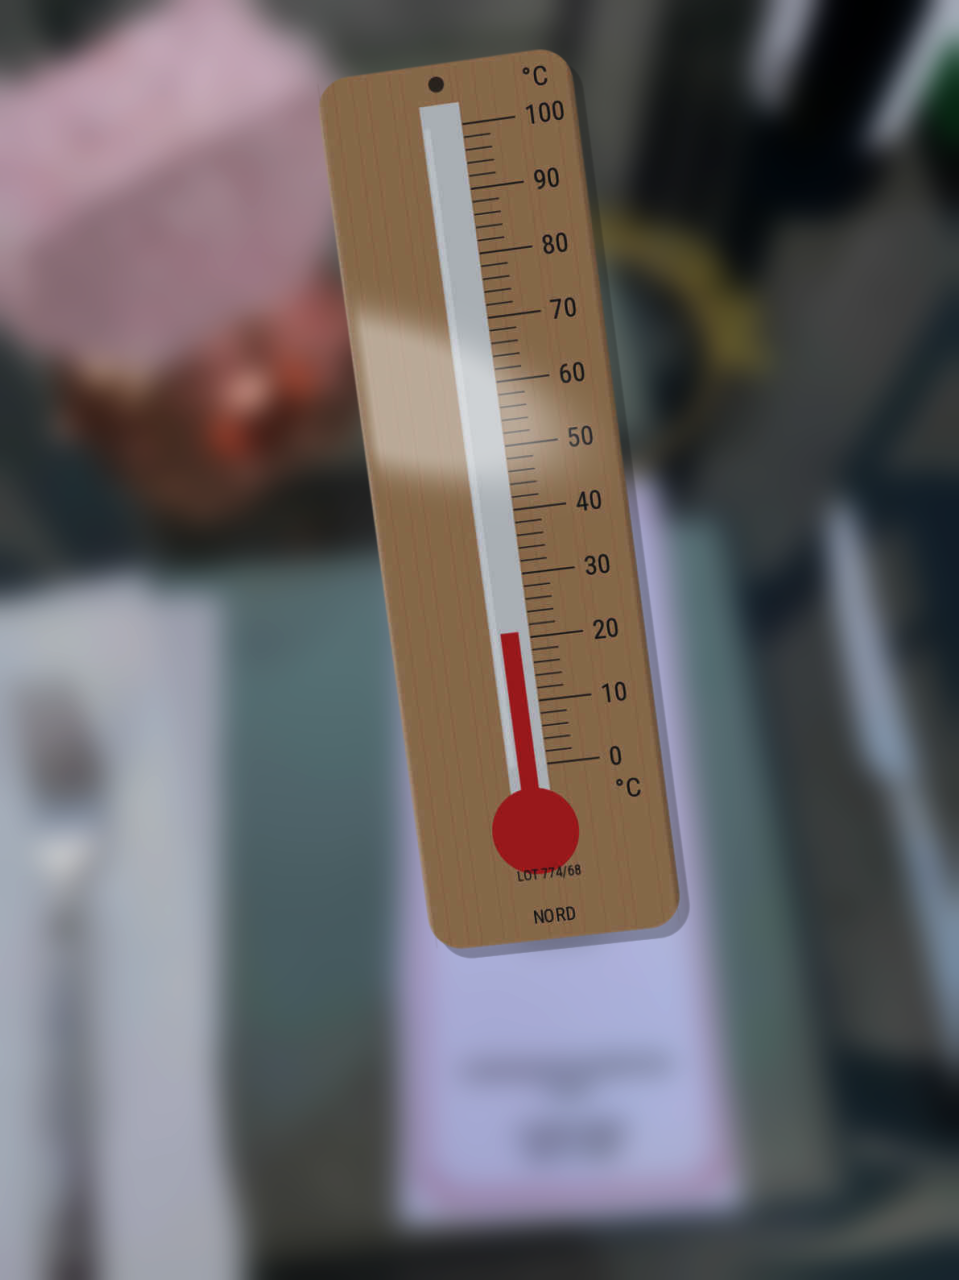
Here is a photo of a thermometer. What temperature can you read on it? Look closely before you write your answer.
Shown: 21 °C
